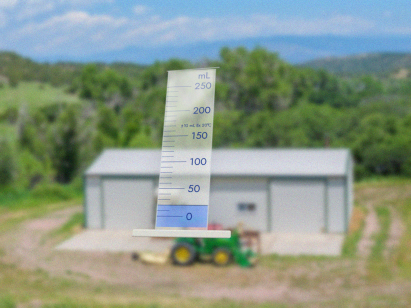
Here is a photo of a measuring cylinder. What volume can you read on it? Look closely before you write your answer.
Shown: 20 mL
